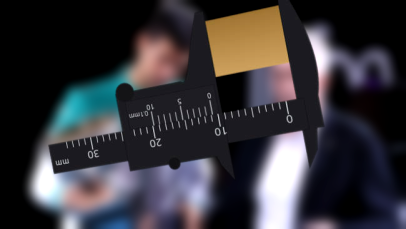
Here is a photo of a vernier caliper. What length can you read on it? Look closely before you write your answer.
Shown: 10.8 mm
